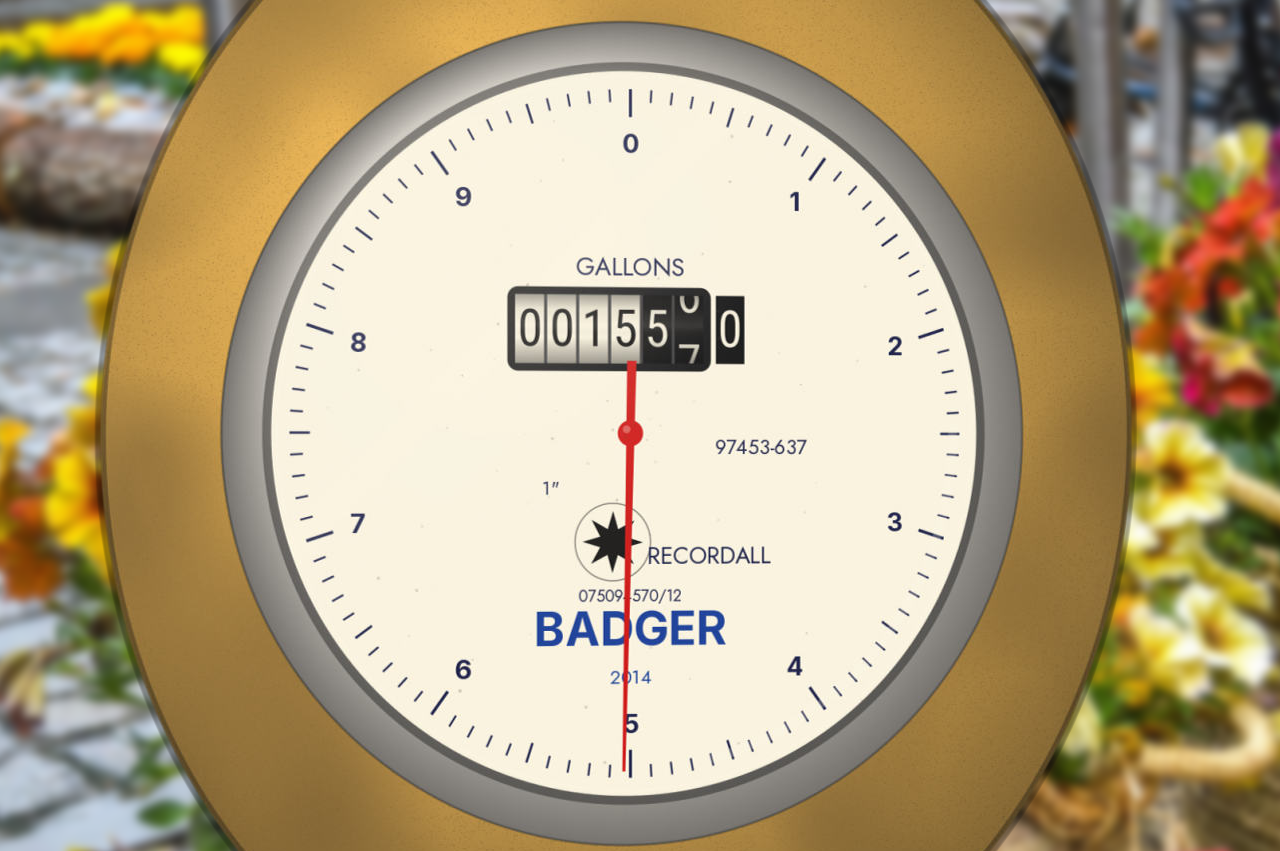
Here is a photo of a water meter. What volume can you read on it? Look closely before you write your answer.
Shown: 15565.0 gal
